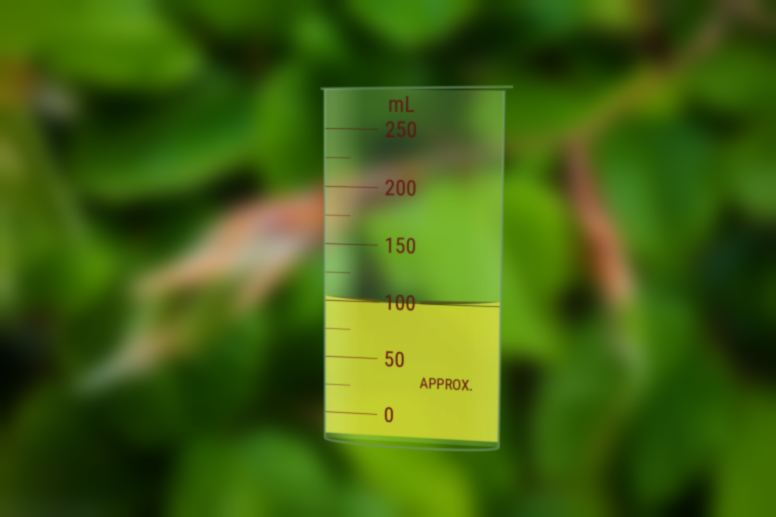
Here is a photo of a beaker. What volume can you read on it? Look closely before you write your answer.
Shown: 100 mL
